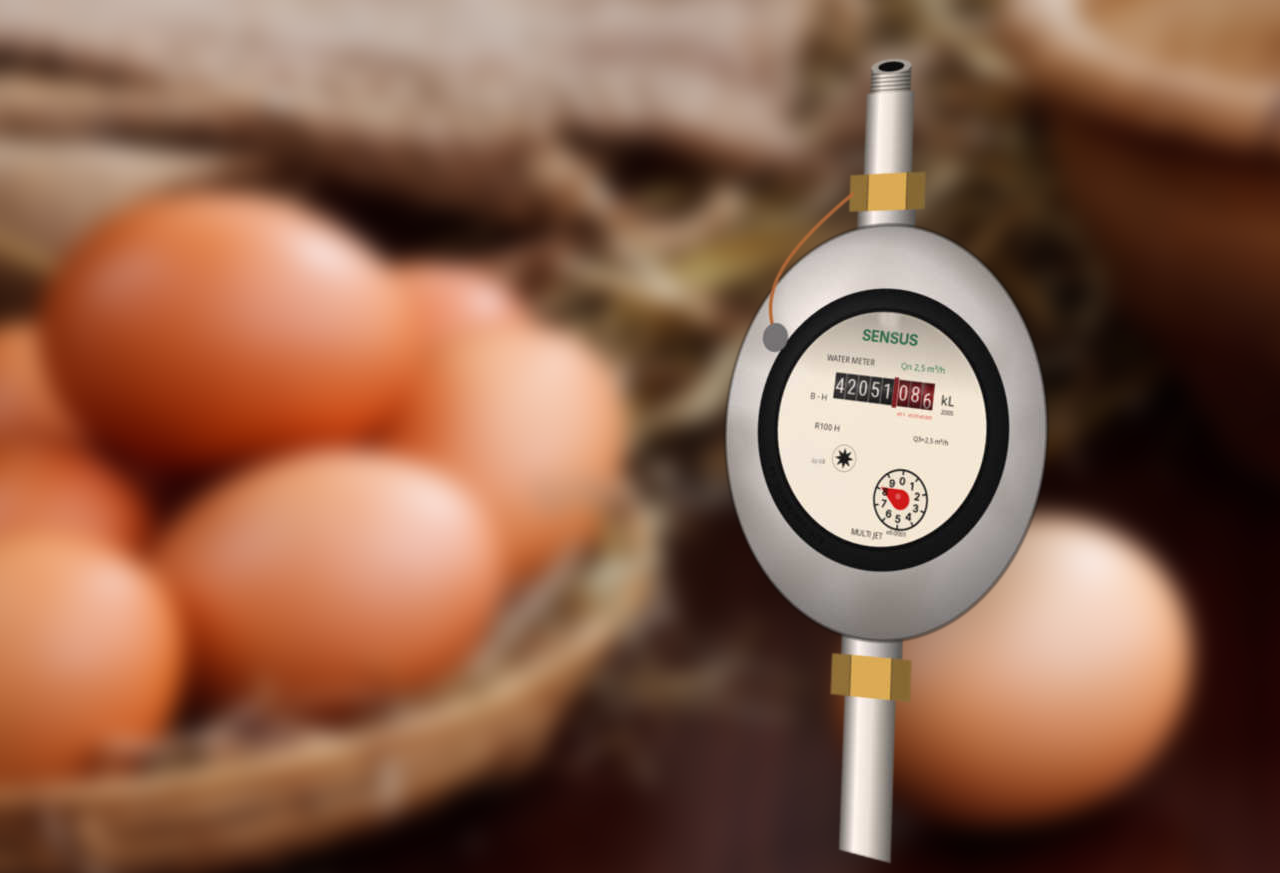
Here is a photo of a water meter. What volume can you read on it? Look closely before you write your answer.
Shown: 42051.0858 kL
